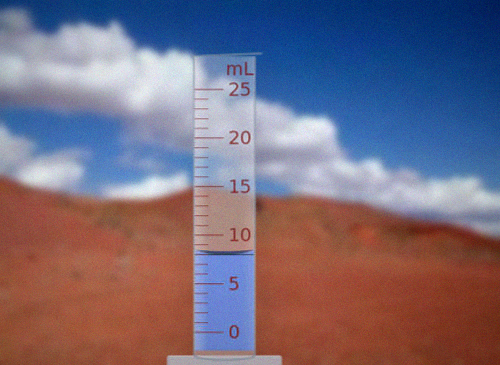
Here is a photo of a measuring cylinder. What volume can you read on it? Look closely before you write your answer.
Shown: 8 mL
